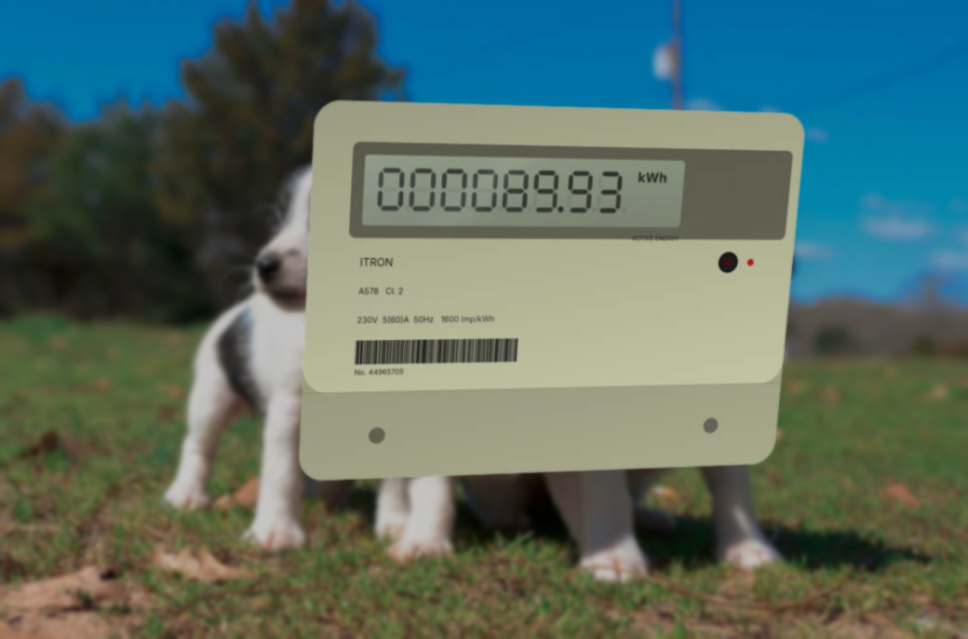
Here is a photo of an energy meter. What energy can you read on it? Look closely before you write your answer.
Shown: 89.93 kWh
